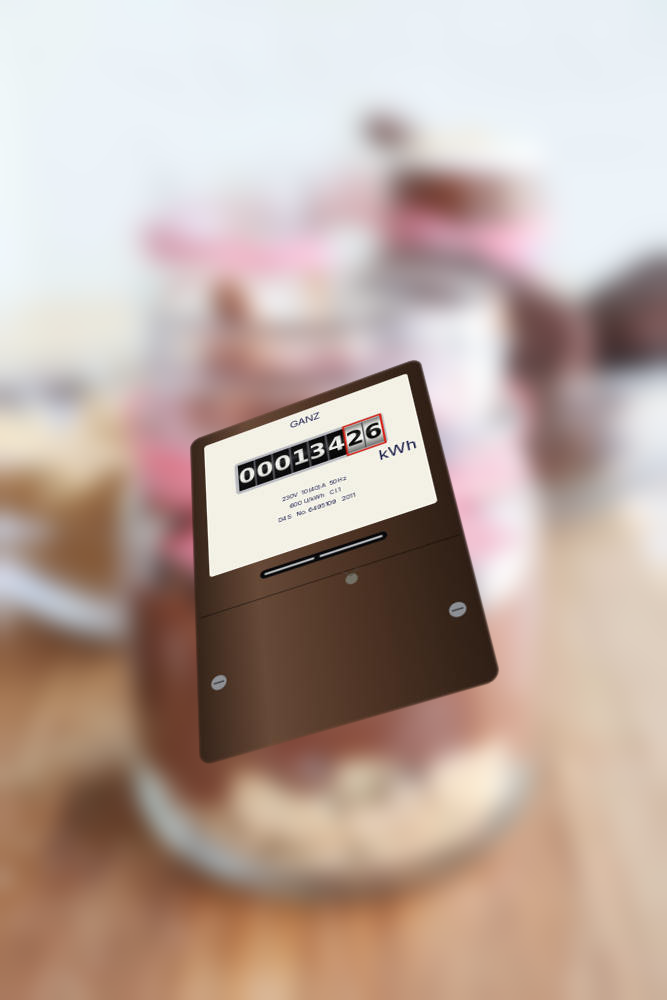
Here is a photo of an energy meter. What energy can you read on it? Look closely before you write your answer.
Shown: 134.26 kWh
